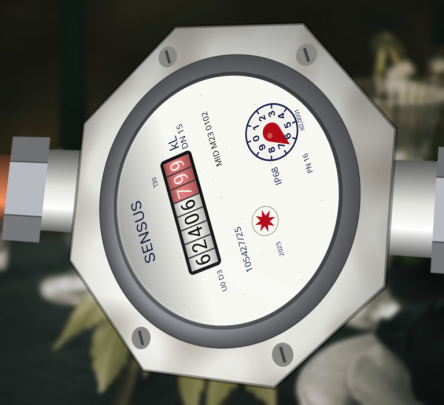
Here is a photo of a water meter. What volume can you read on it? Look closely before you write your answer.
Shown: 62406.7996 kL
